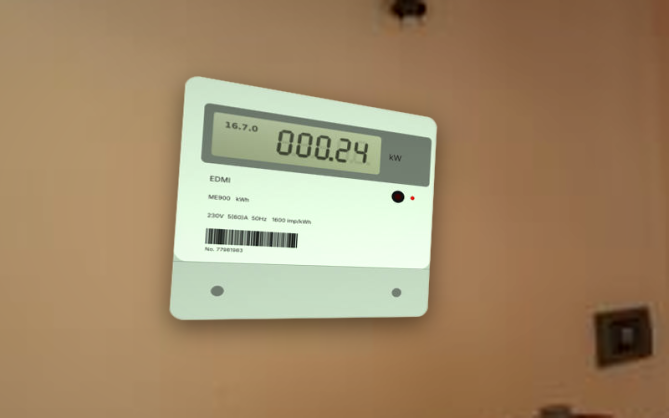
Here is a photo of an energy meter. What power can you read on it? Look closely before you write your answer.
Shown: 0.24 kW
